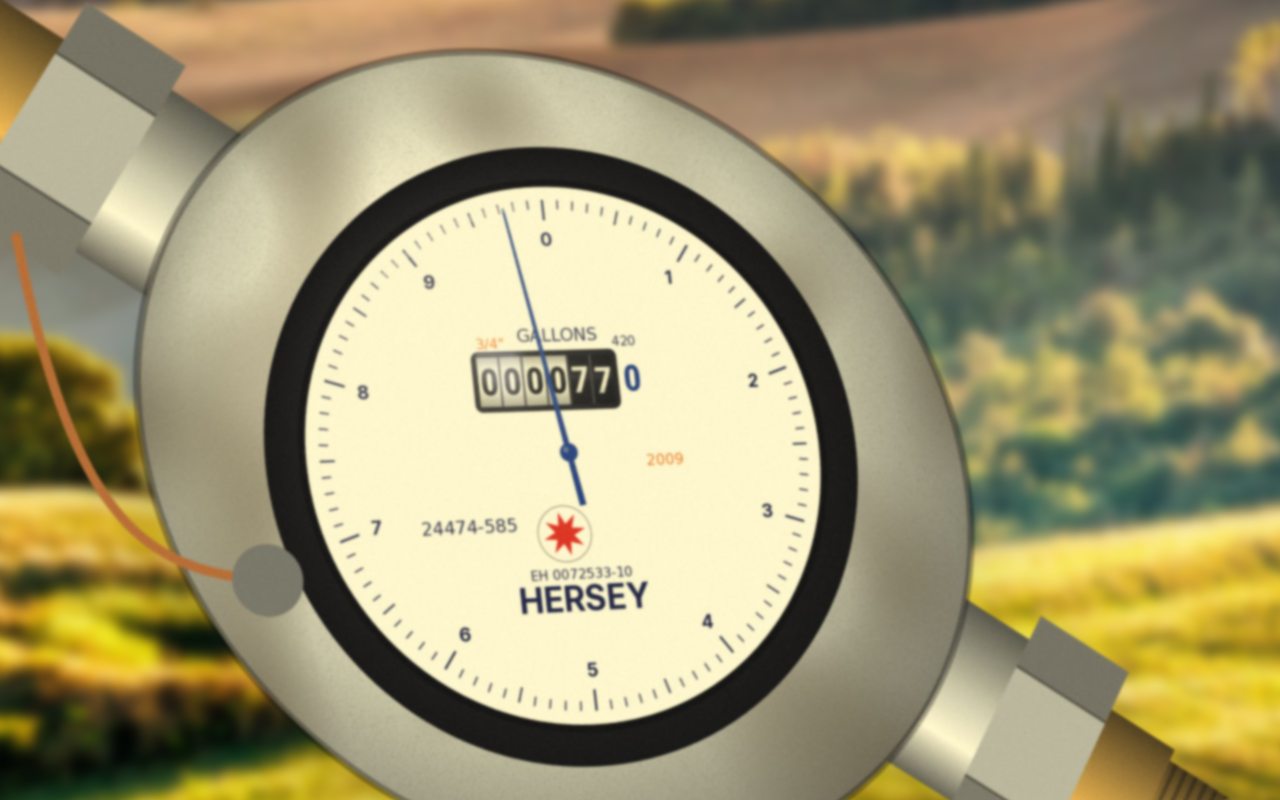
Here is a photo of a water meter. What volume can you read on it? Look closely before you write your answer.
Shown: 769.7 gal
